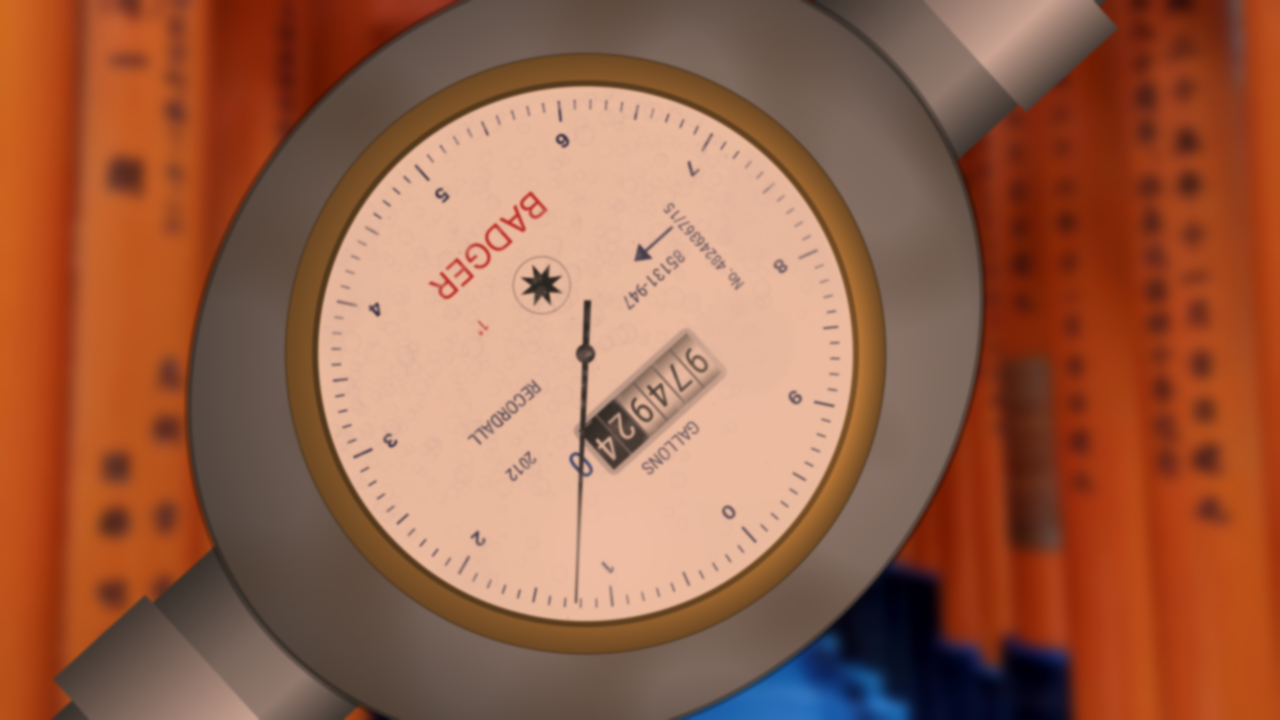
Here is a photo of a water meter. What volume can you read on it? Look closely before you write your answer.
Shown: 9749241.2 gal
